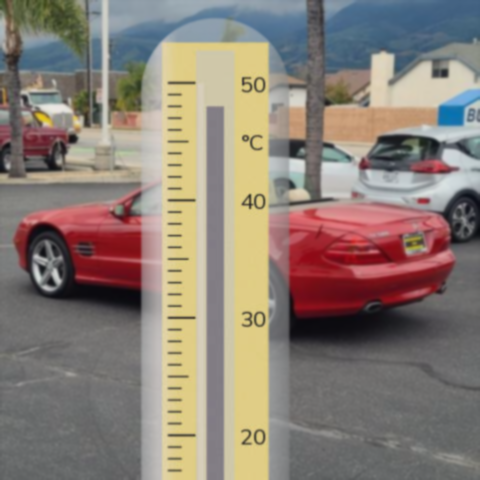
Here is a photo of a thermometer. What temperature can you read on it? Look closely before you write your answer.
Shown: 48 °C
